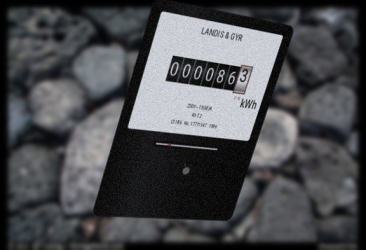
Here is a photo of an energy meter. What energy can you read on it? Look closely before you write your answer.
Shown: 86.3 kWh
